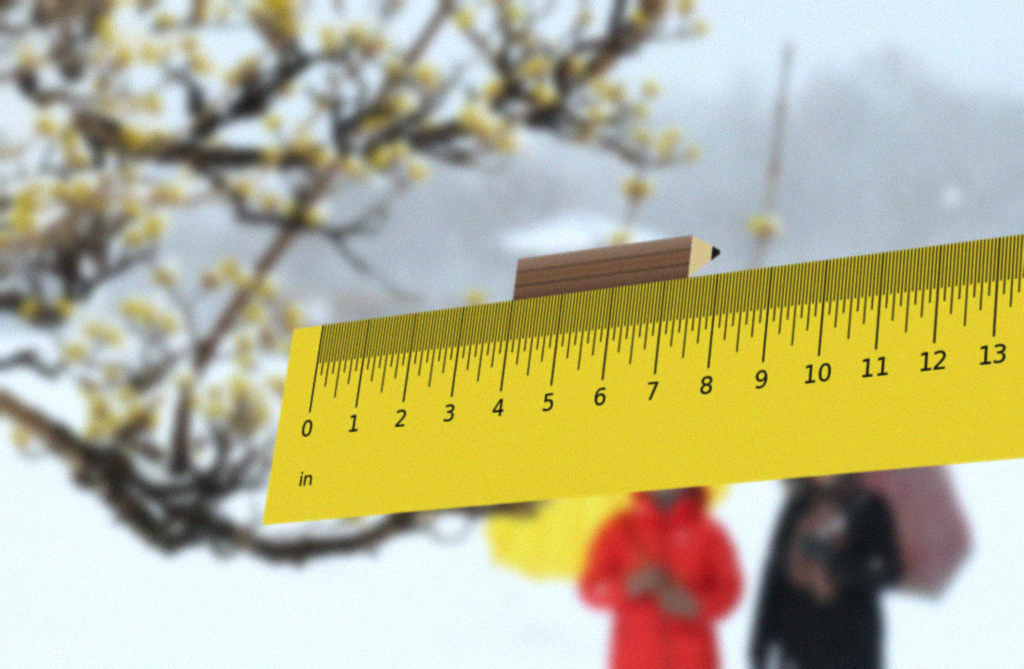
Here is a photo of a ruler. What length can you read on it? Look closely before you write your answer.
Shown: 4 in
